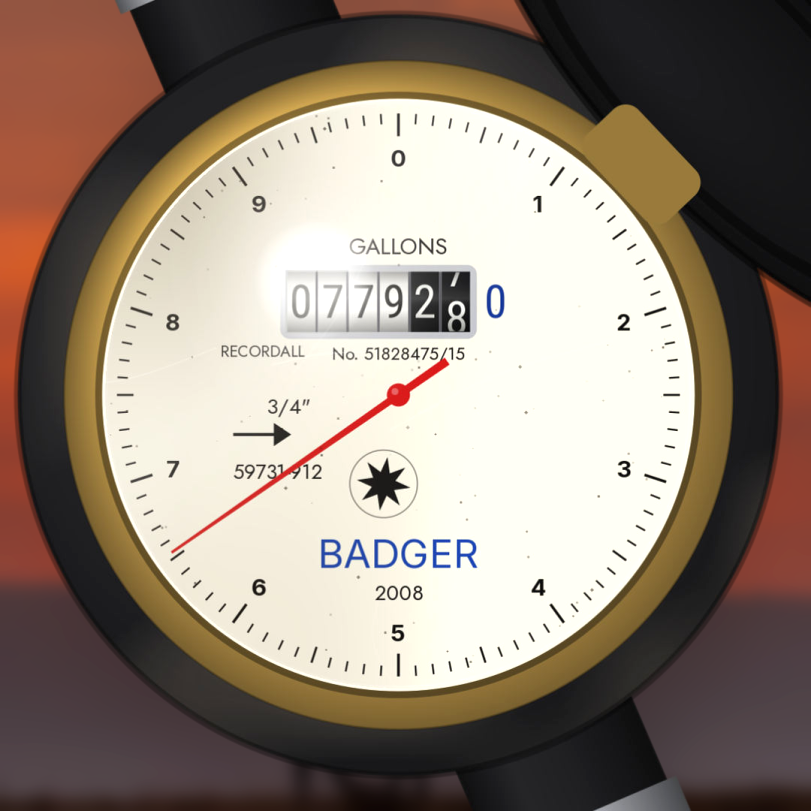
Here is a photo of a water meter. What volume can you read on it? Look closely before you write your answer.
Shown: 779276.5 gal
